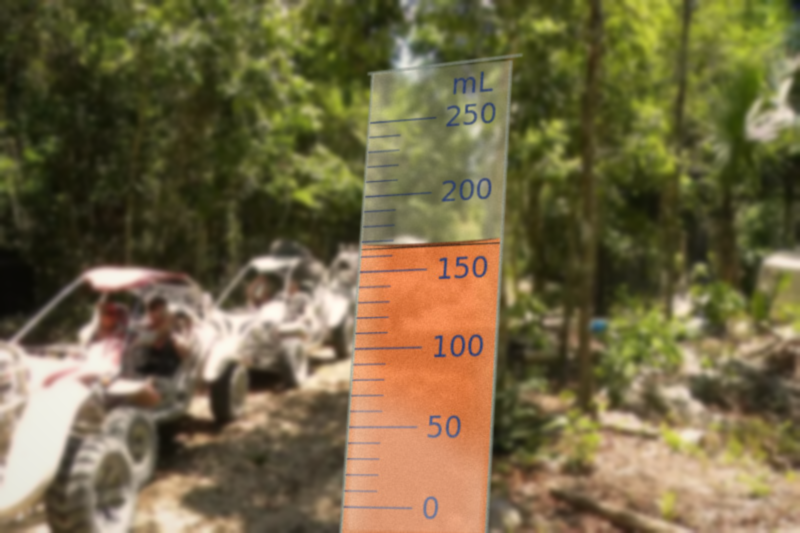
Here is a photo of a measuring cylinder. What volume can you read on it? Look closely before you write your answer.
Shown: 165 mL
